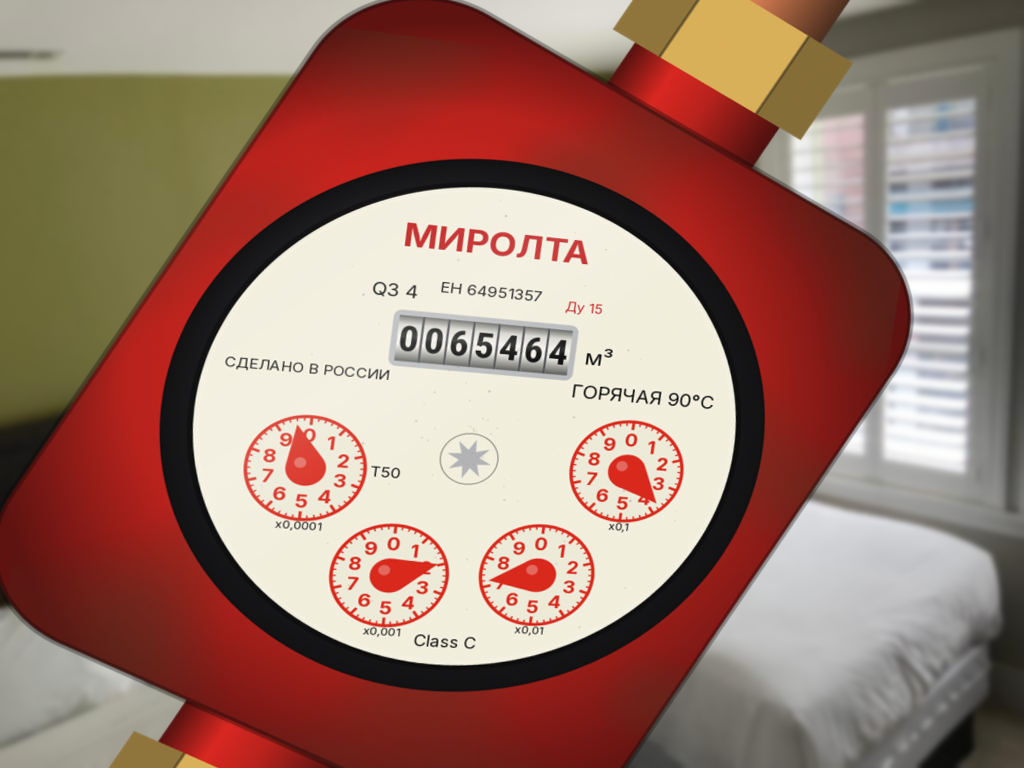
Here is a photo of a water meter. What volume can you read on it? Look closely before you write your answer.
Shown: 65464.3719 m³
